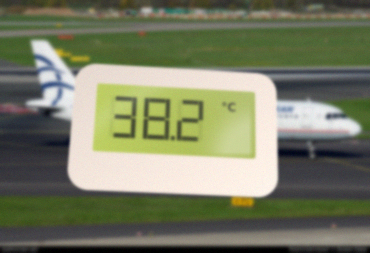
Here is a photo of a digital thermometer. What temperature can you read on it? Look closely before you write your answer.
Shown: 38.2 °C
